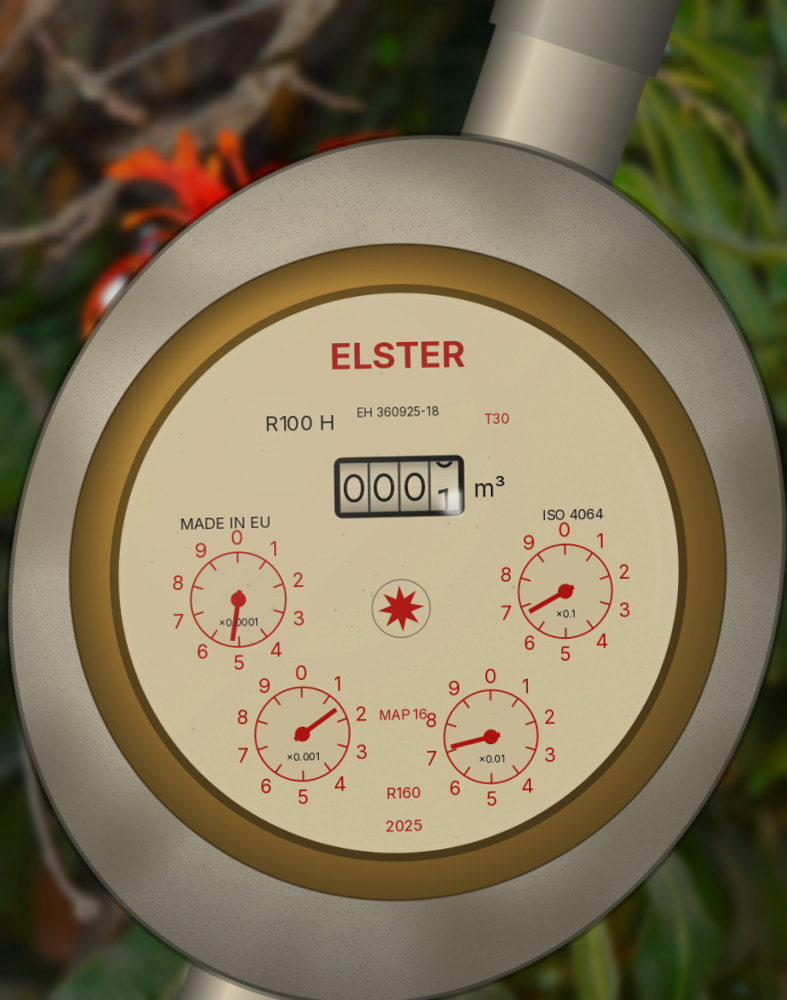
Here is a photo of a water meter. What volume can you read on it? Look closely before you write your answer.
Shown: 0.6715 m³
